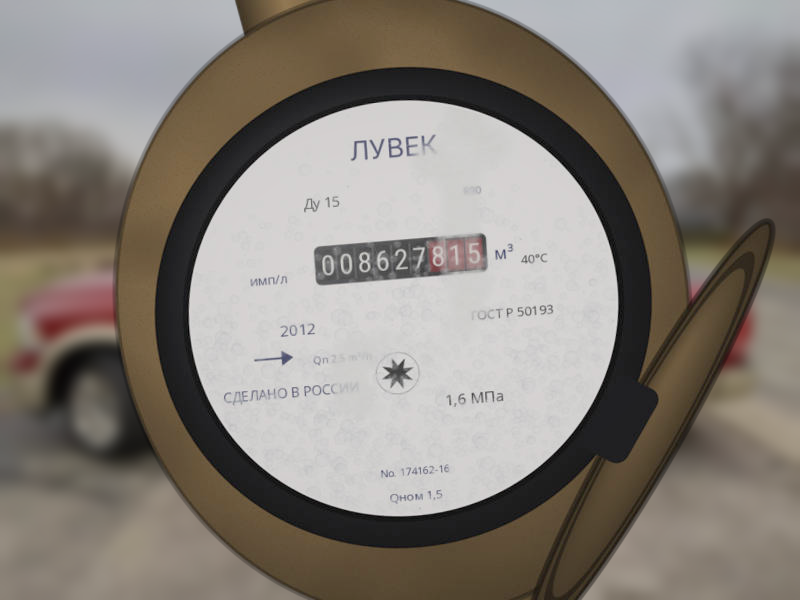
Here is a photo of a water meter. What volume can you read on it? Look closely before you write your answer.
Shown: 8627.815 m³
